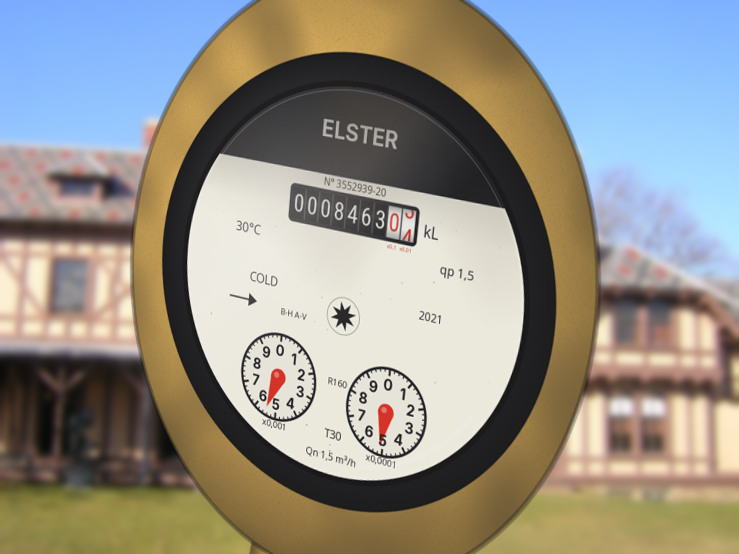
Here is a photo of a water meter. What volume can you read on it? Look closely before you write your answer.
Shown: 8463.0355 kL
